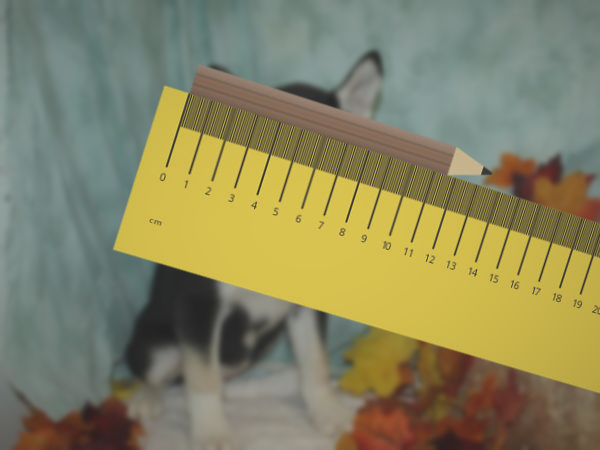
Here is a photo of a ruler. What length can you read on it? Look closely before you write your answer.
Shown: 13.5 cm
